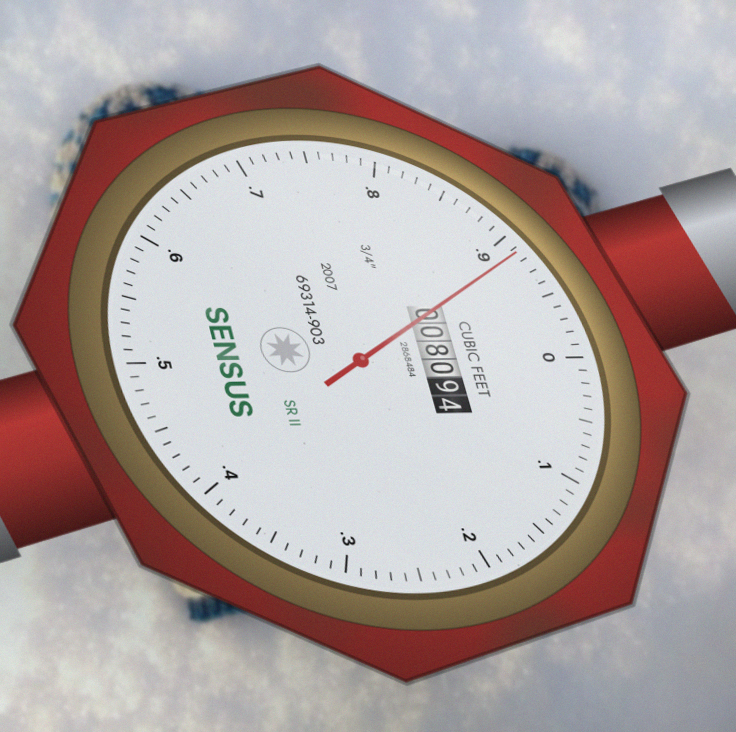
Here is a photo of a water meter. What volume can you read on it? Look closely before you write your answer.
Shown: 8093.91 ft³
